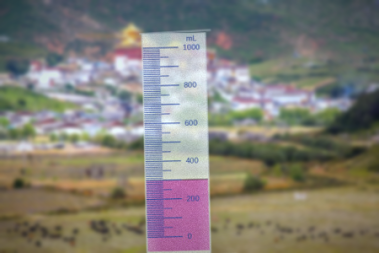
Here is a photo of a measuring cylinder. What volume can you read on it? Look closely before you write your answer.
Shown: 300 mL
